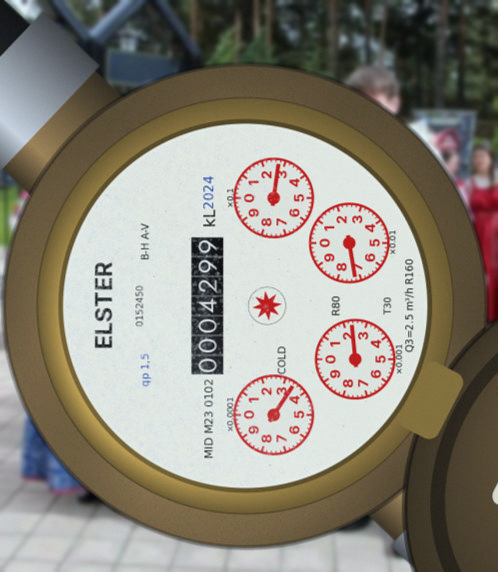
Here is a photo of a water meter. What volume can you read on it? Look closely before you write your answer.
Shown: 4299.2723 kL
